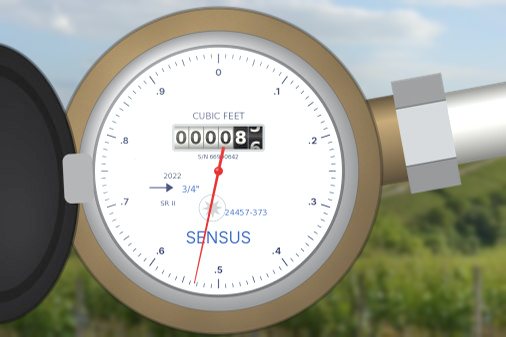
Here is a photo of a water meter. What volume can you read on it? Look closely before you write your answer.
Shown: 85.53 ft³
